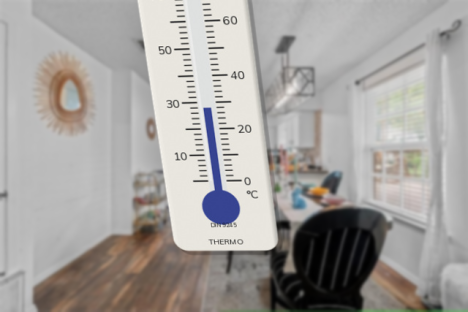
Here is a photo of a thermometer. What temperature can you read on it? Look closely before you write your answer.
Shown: 28 °C
